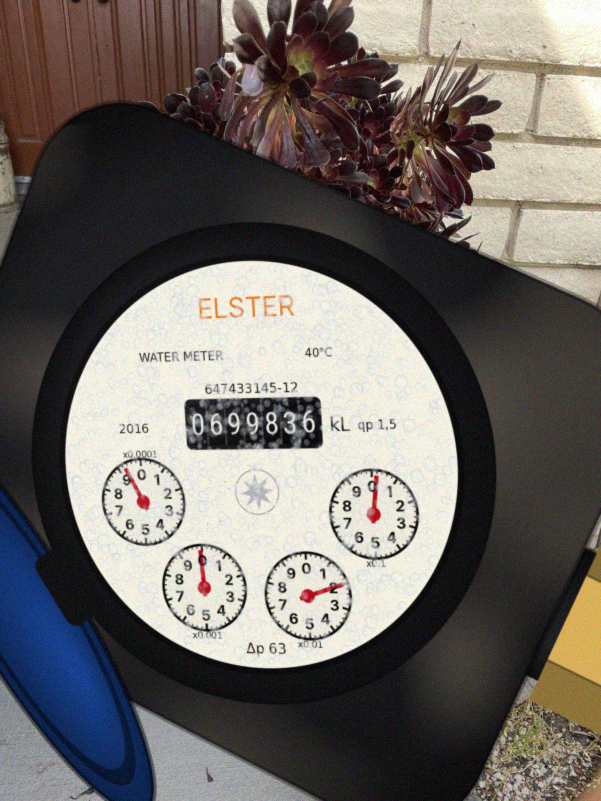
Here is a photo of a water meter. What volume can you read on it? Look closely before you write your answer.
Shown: 699836.0199 kL
